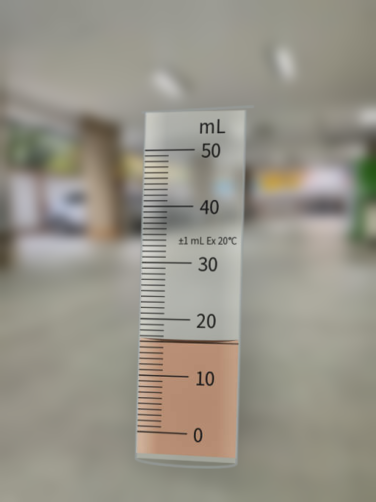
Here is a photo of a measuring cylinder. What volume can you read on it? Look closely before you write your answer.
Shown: 16 mL
